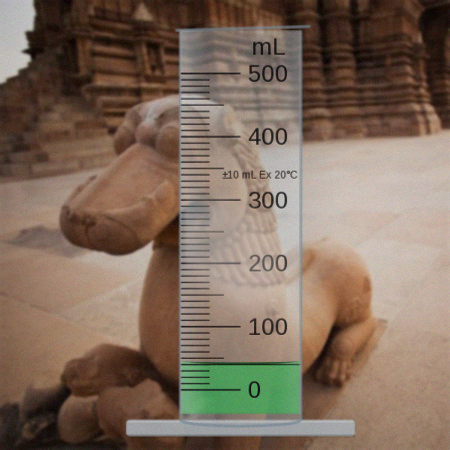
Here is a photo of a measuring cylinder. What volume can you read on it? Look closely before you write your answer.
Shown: 40 mL
